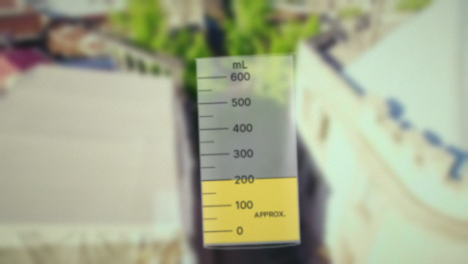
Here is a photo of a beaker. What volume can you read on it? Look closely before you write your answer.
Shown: 200 mL
